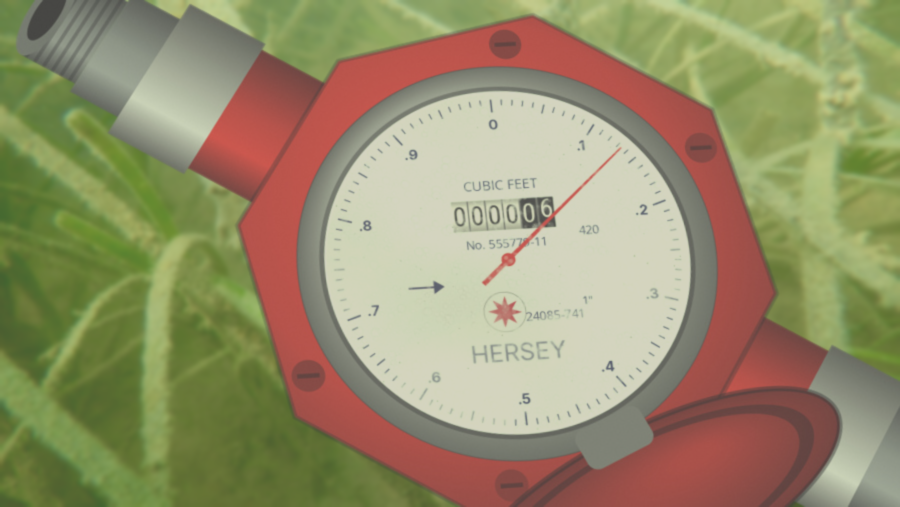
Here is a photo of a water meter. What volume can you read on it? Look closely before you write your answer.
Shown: 6.13 ft³
